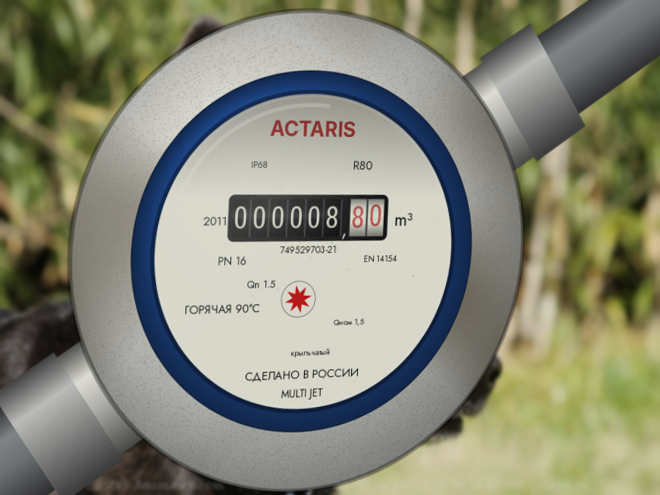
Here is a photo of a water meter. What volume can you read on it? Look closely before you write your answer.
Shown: 8.80 m³
